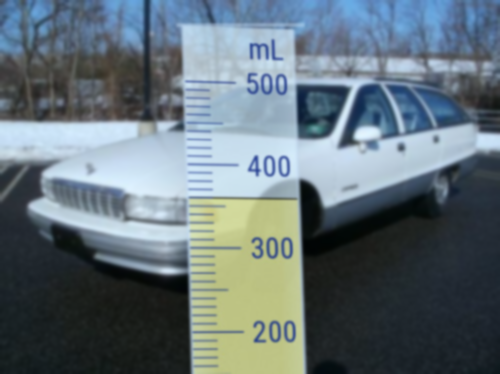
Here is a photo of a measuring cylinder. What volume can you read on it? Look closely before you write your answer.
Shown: 360 mL
